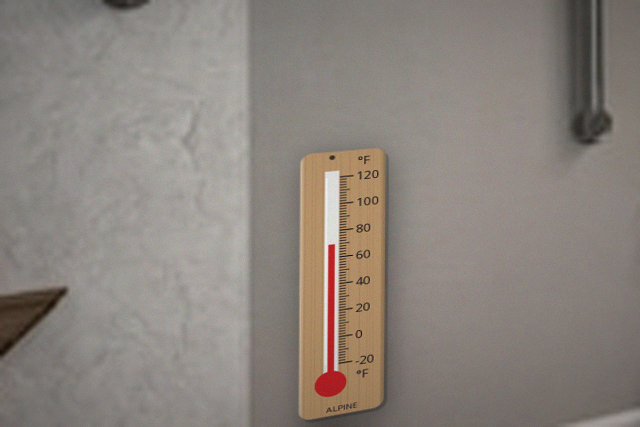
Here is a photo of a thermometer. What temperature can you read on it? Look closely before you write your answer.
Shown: 70 °F
